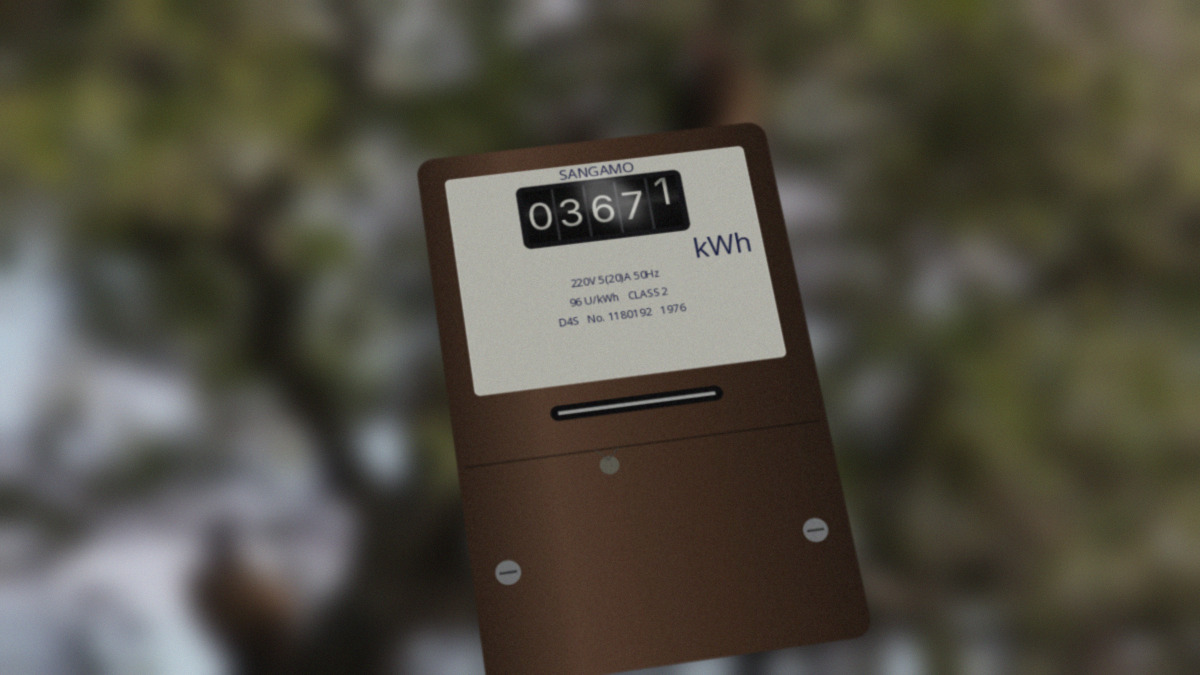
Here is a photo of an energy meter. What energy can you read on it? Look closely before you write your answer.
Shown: 3671 kWh
